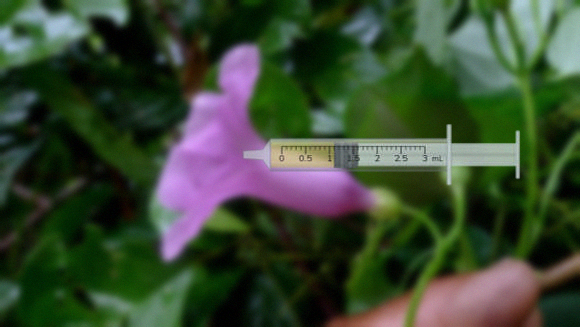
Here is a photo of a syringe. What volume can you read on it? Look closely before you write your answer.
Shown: 1.1 mL
